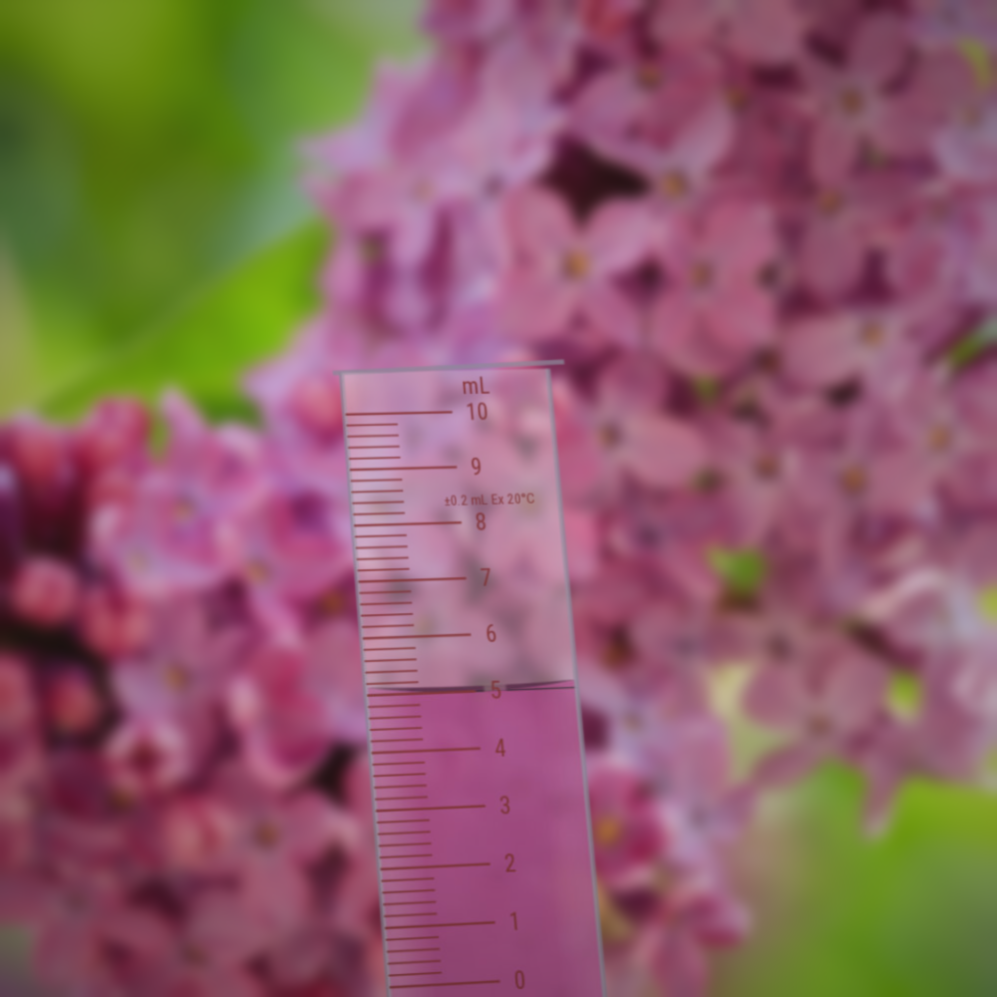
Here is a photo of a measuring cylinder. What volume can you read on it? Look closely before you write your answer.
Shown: 5 mL
